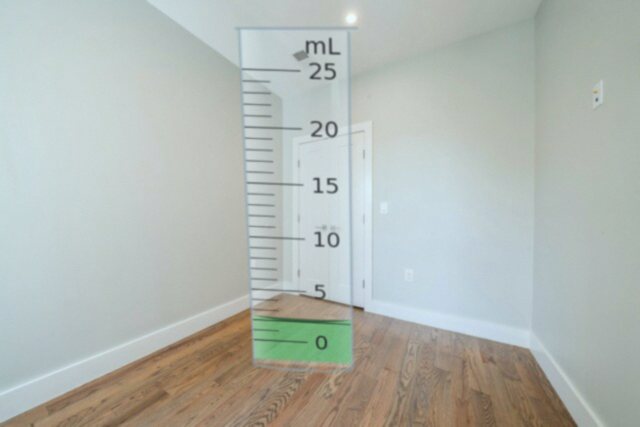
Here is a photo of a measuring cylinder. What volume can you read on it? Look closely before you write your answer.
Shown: 2 mL
